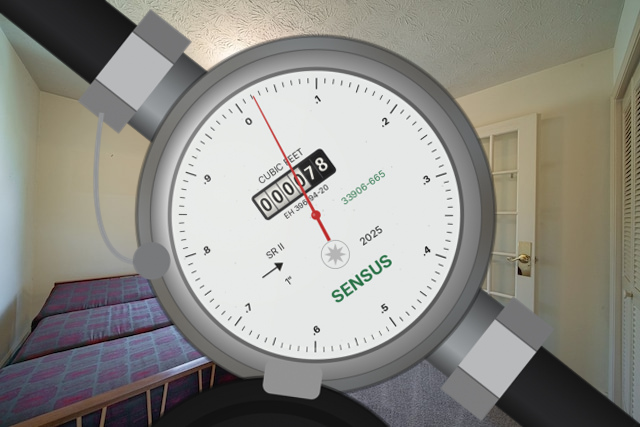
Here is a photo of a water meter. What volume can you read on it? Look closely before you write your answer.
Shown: 78.02 ft³
